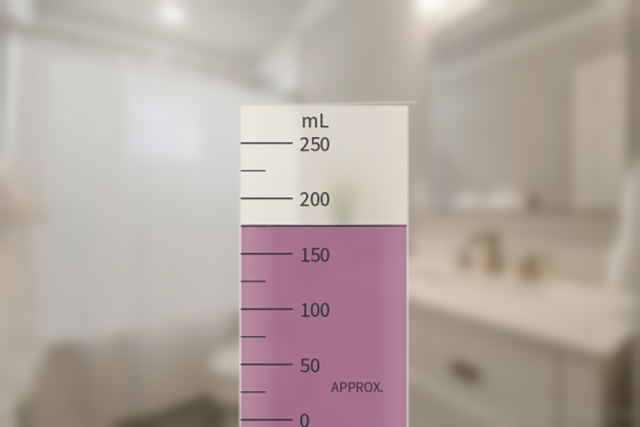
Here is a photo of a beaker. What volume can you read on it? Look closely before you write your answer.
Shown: 175 mL
